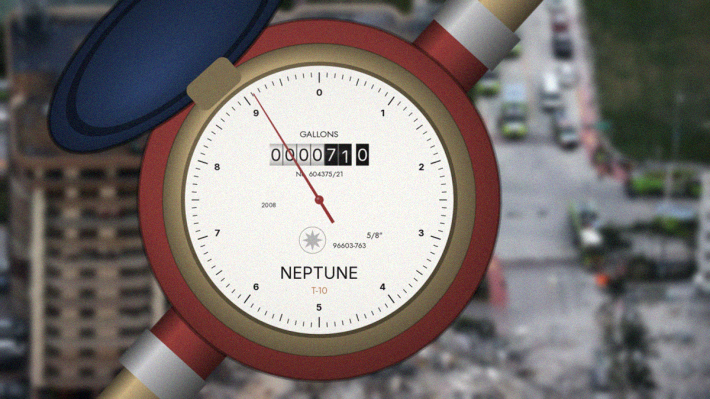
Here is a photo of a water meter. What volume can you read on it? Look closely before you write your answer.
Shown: 709.1 gal
